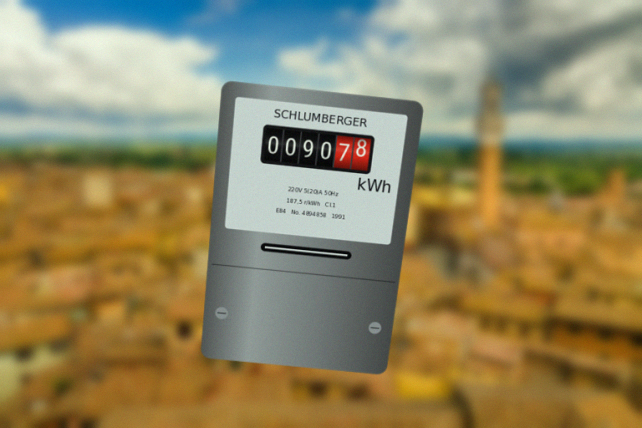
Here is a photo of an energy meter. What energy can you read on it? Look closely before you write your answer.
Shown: 90.78 kWh
